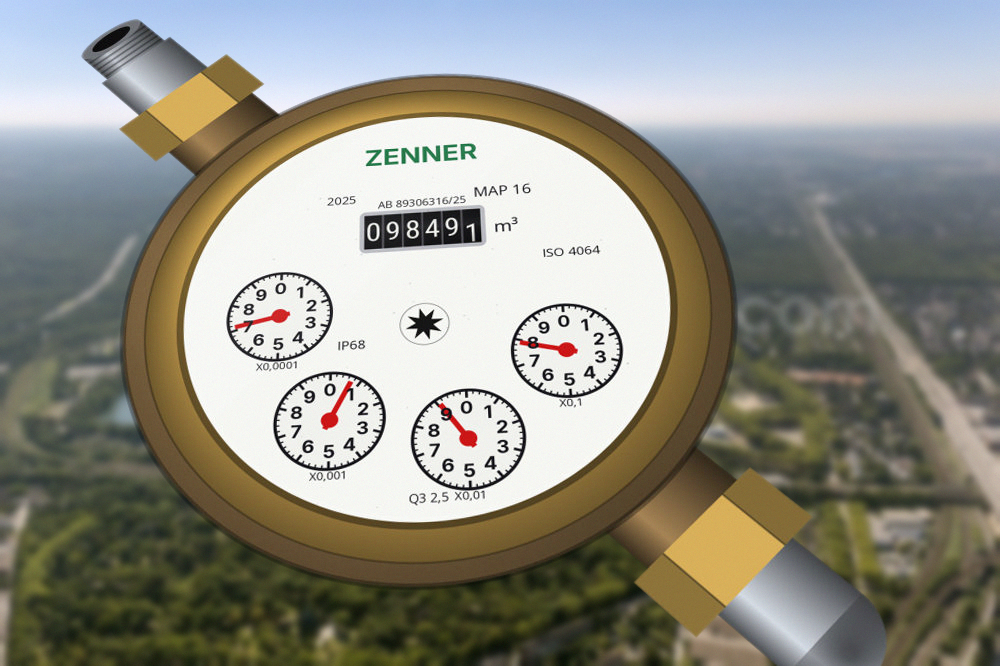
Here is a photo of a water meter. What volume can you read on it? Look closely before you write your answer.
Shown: 98490.7907 m³
